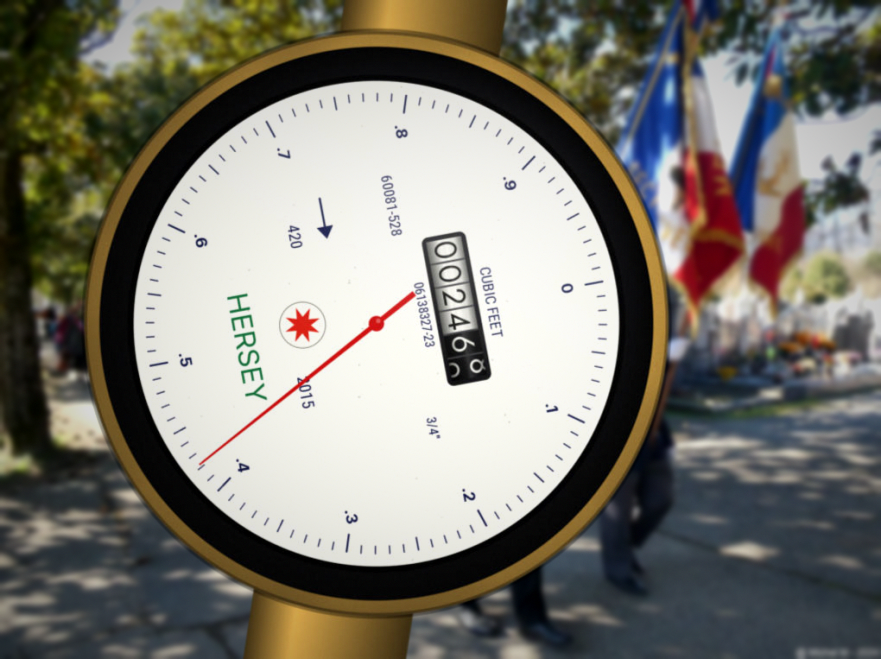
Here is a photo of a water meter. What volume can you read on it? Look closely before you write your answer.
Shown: 2468.42 ft³
